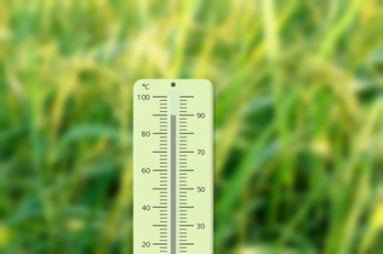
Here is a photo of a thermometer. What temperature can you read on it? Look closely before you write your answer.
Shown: 90 °C
